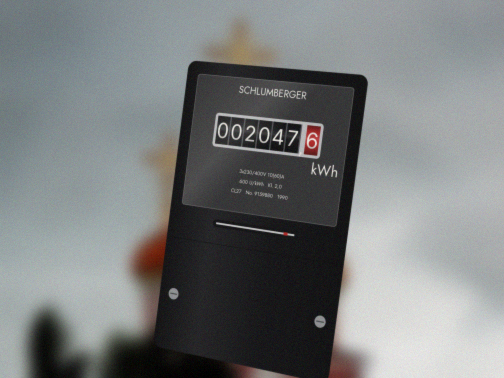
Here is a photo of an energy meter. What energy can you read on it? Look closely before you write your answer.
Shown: 2047.6 kWh
